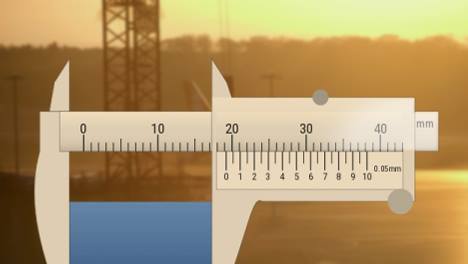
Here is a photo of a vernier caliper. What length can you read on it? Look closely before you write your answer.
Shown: 19.2 mm
